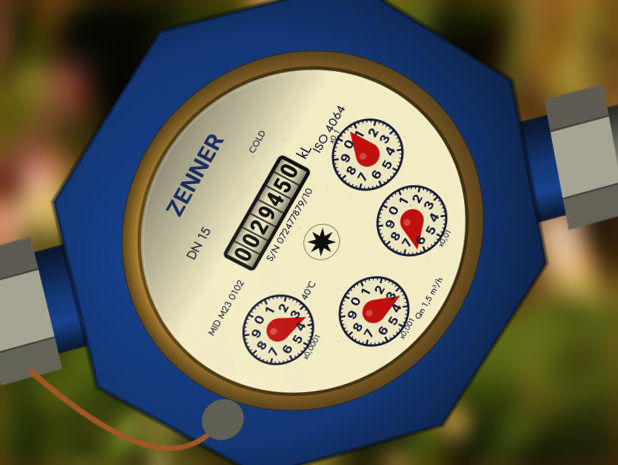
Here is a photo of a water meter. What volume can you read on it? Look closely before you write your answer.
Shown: 29450.0633 kL
